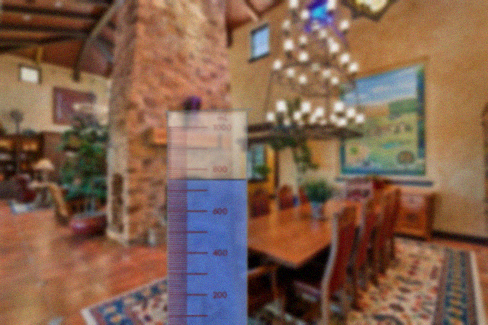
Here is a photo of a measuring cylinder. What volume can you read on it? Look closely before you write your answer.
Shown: 750 mL
